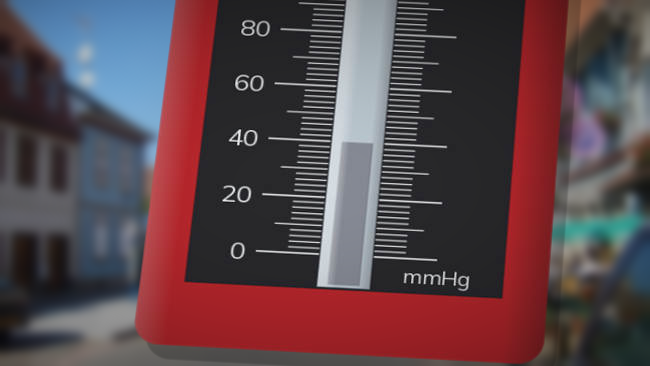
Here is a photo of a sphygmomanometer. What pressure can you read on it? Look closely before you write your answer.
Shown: 40 mmHg
